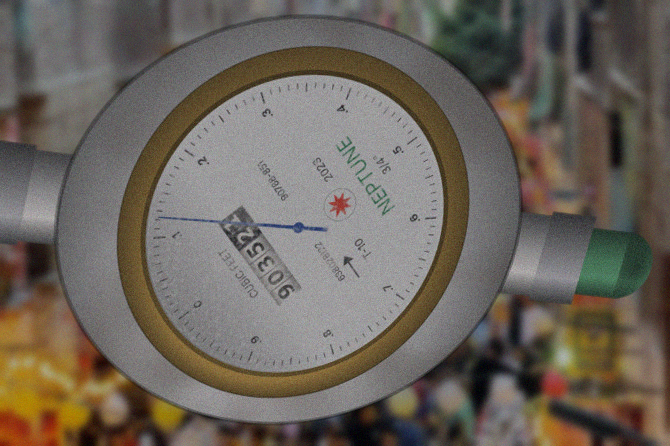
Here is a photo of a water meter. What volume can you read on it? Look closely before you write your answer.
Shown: 903521.12 ft³
